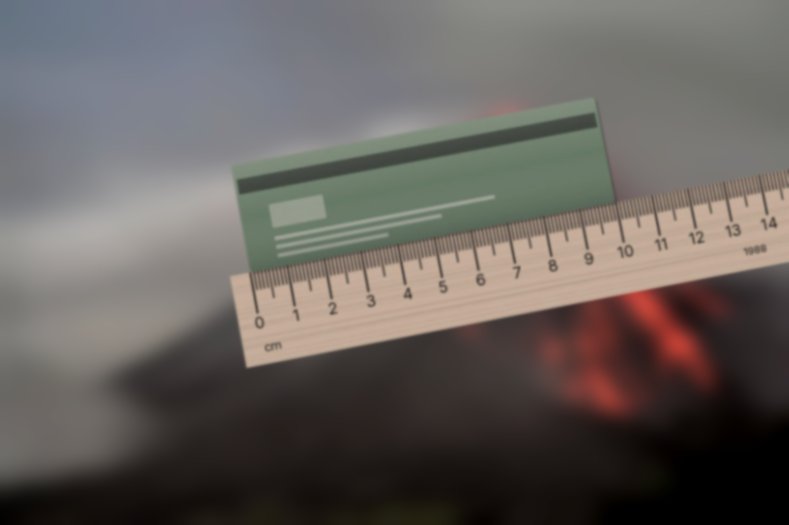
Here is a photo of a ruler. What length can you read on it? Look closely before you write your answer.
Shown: 10 cm
